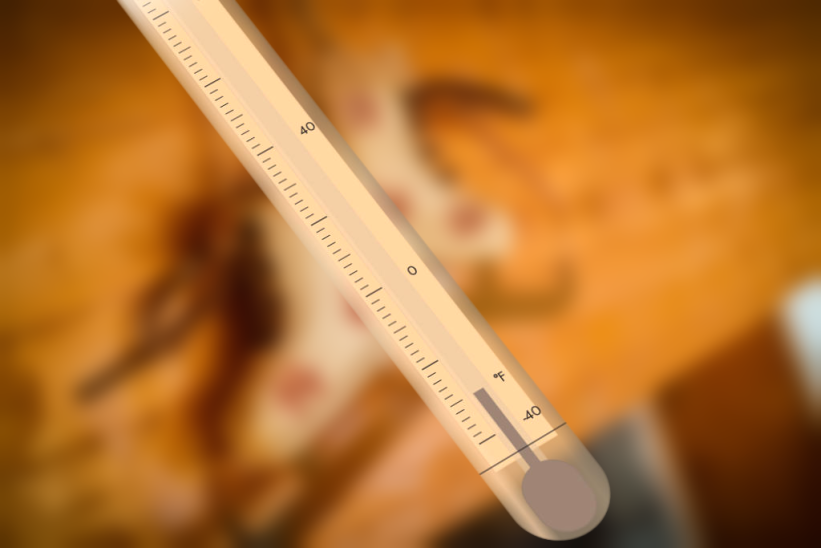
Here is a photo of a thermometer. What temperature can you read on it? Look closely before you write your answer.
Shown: -30 °F
